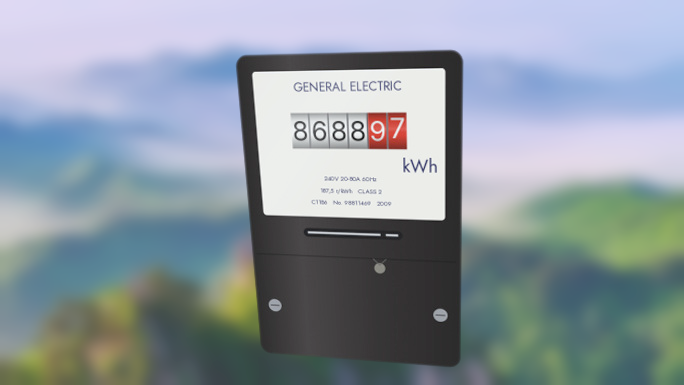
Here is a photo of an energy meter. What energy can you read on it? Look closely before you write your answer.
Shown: 8688.97 kWh
